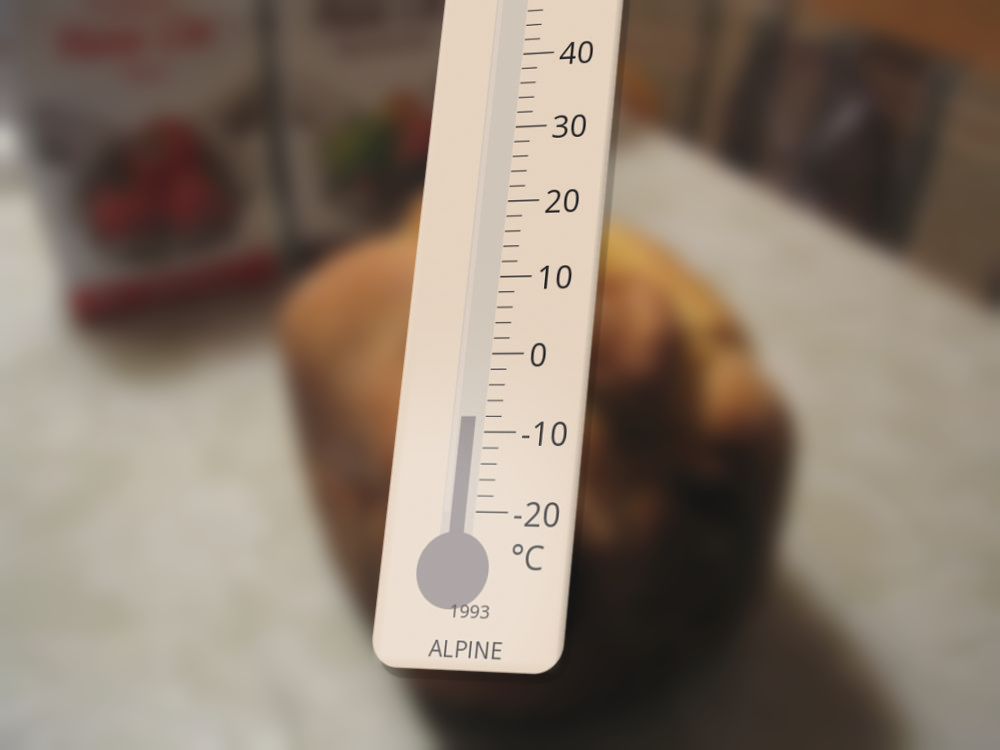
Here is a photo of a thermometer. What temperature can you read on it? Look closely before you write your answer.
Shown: -8 °C
